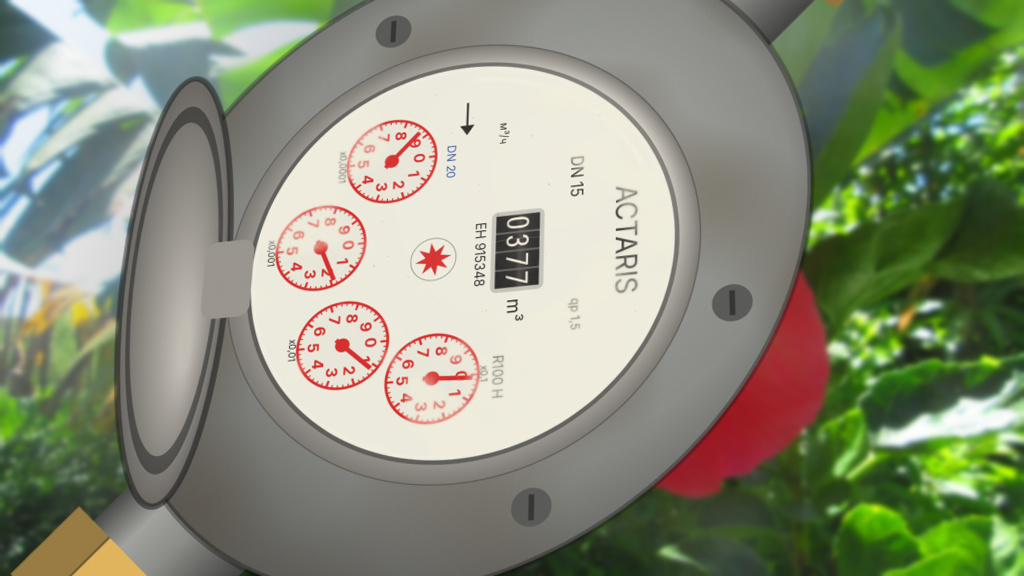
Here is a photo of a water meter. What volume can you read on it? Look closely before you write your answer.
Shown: 377.0118 m³
